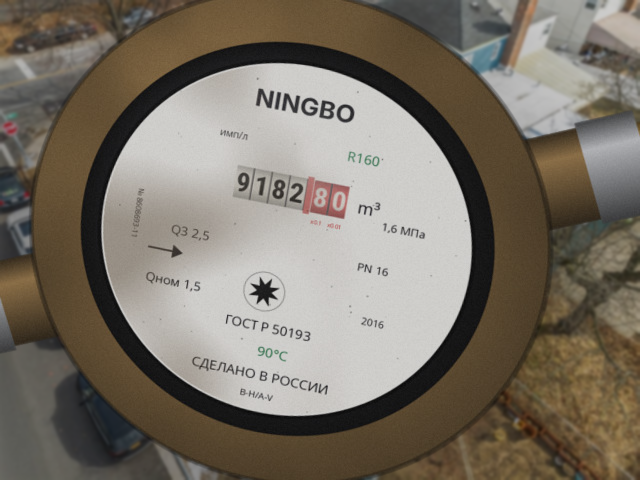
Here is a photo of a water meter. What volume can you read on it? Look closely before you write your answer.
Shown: 9182.80 m³
